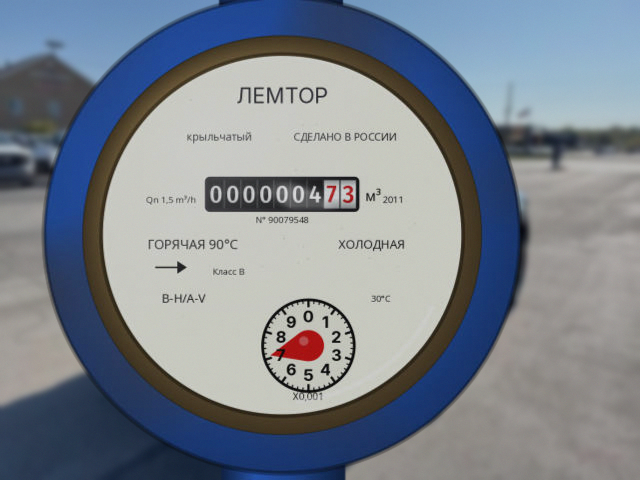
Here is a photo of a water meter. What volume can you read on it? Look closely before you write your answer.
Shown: 4.737 m³
